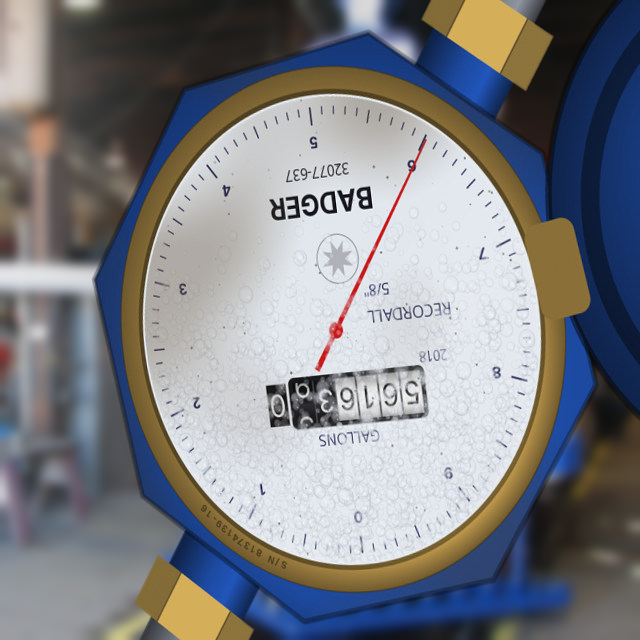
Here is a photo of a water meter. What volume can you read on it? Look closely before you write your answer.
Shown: 5616386.0 gal
